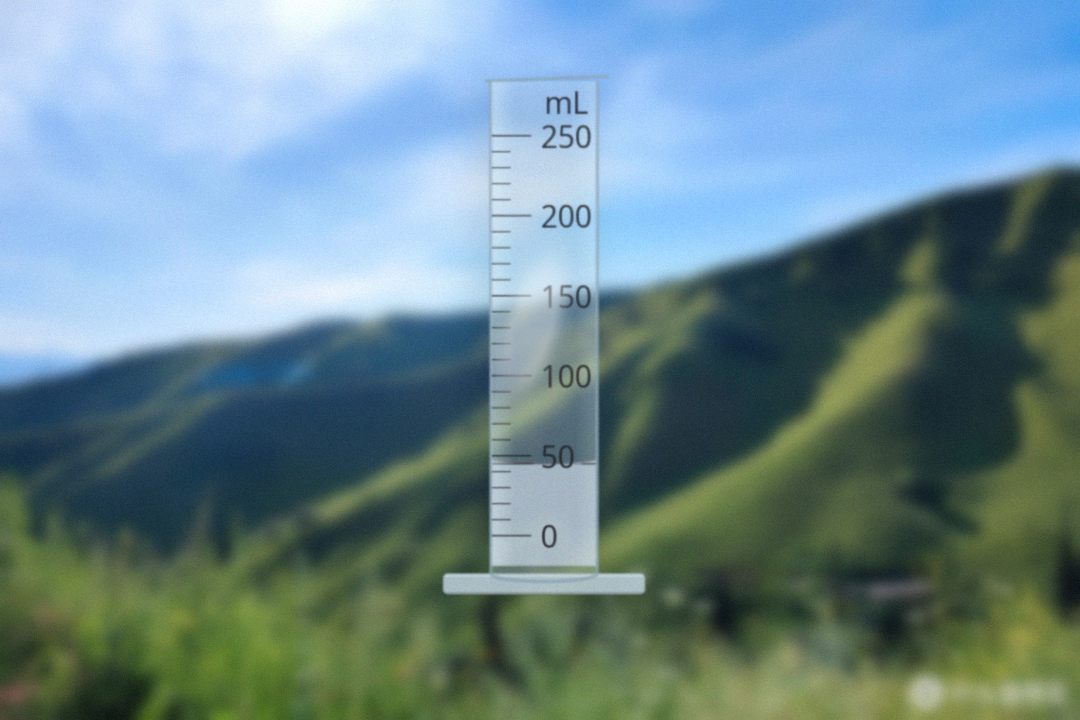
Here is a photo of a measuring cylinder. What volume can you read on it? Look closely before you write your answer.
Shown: 45 mL
